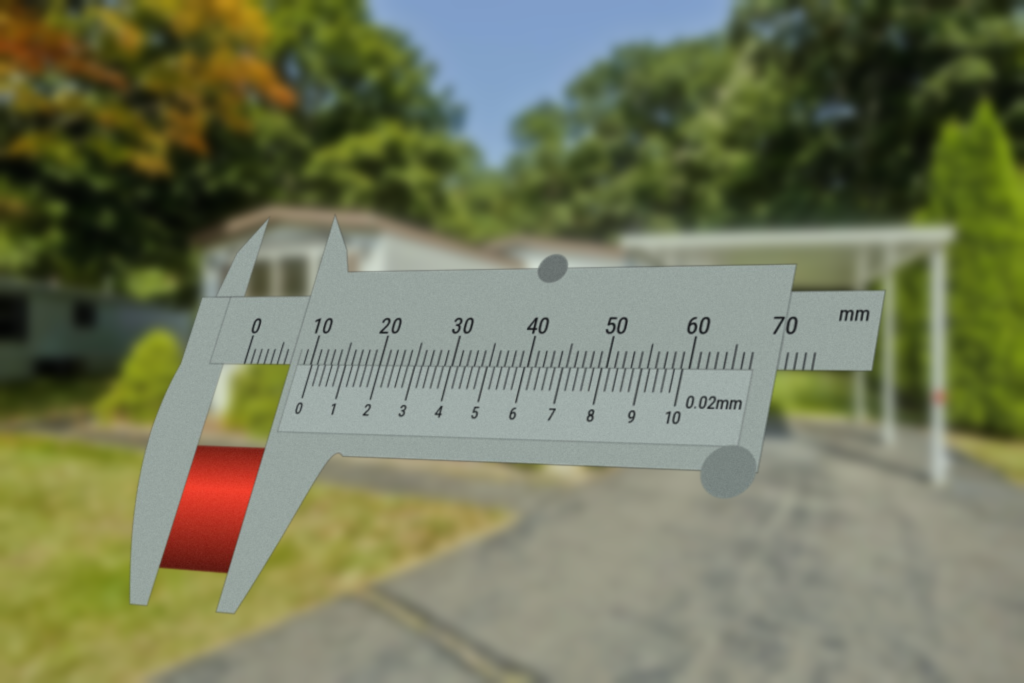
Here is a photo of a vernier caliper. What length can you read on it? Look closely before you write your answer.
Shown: 10.2 mm
